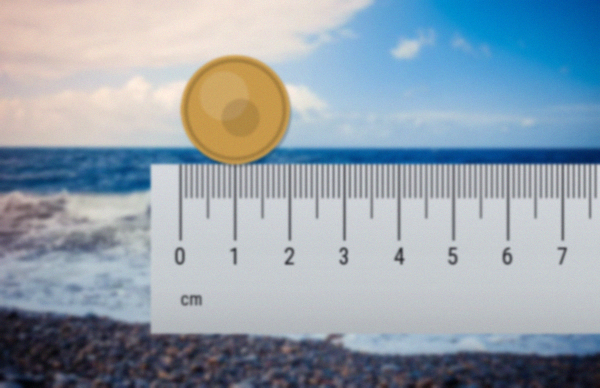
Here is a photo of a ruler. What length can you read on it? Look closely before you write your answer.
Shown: 2 cm
